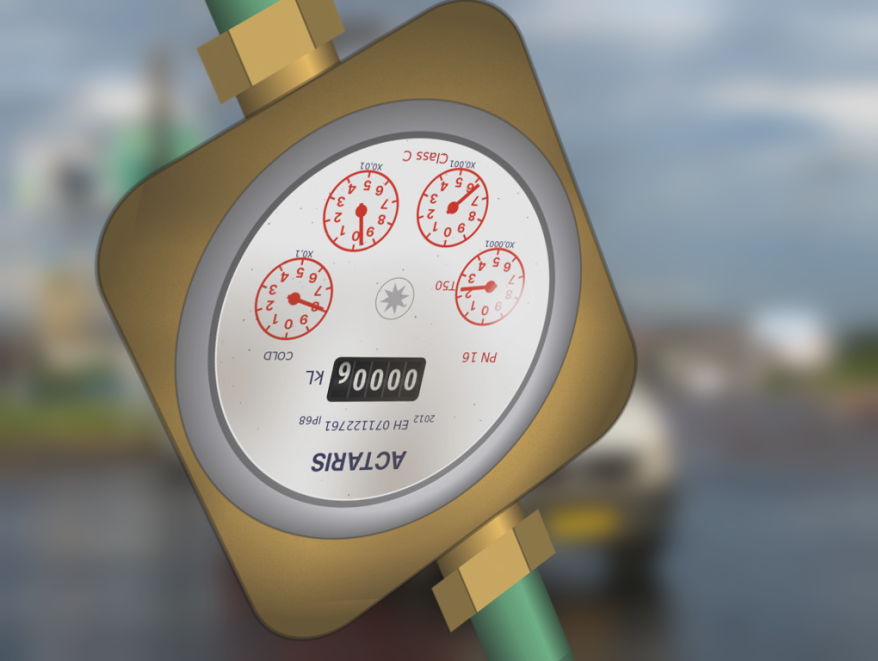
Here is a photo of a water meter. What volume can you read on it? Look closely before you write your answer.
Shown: 5.7962 kL
